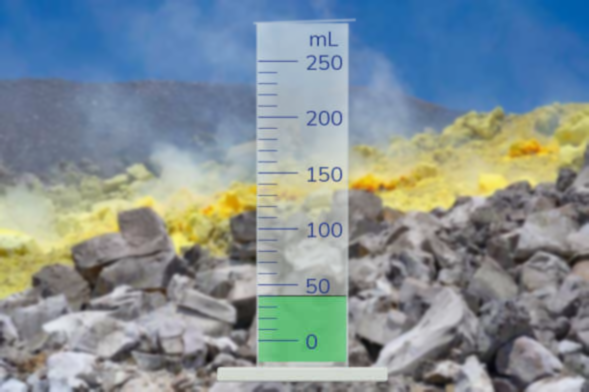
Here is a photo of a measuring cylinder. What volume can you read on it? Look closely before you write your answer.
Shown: 40 mL
